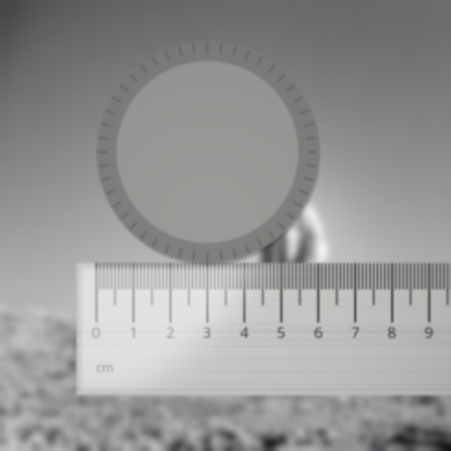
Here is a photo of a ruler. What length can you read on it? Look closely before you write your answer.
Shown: 6 cm
